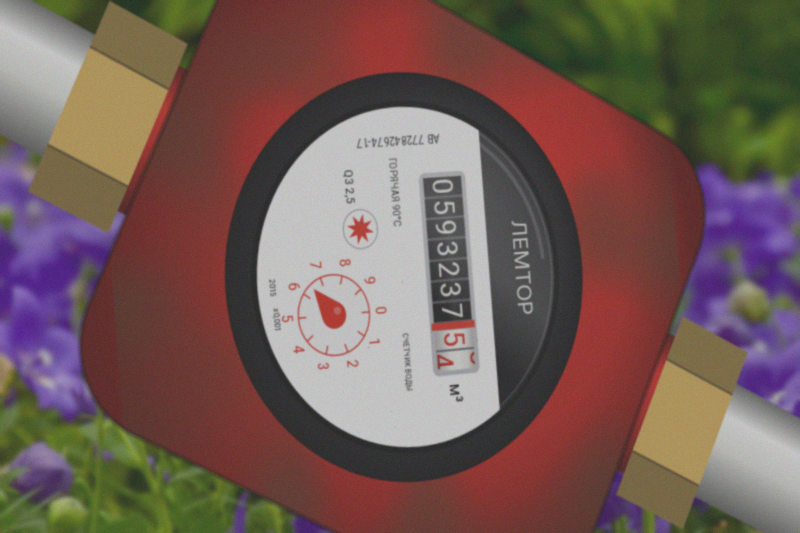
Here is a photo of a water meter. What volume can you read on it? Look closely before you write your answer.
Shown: 593237.536 m³
